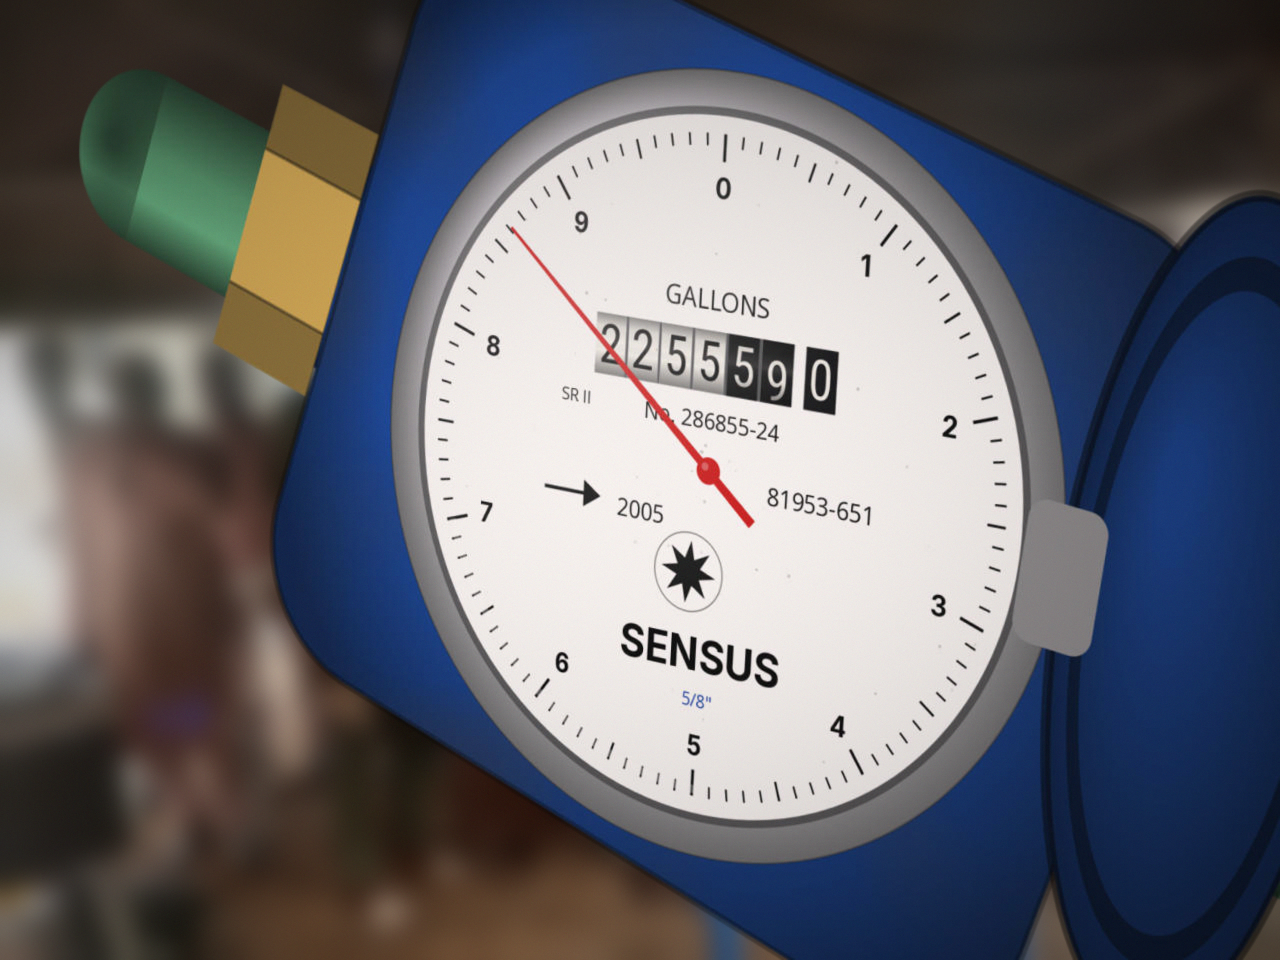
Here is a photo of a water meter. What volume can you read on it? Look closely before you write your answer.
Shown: 2255588.6 gal
